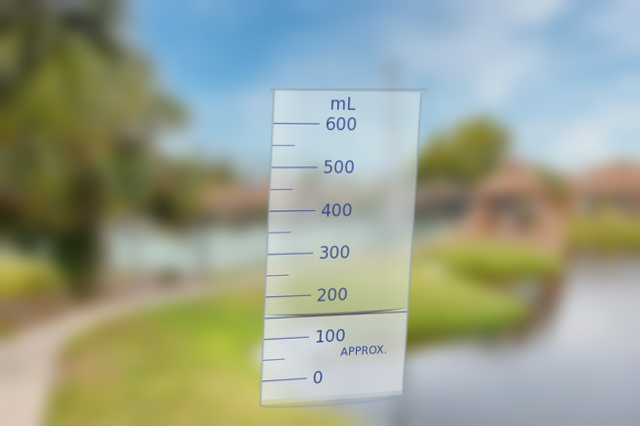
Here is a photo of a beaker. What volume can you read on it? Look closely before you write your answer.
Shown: 150 mL
